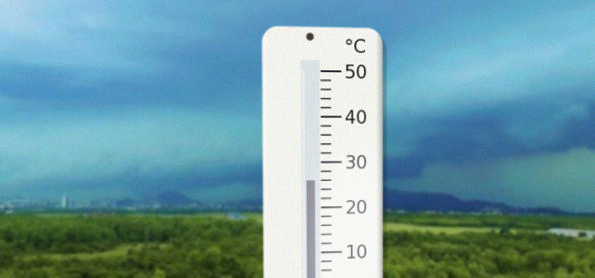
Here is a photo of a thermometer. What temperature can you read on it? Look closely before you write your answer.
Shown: 26 °C
